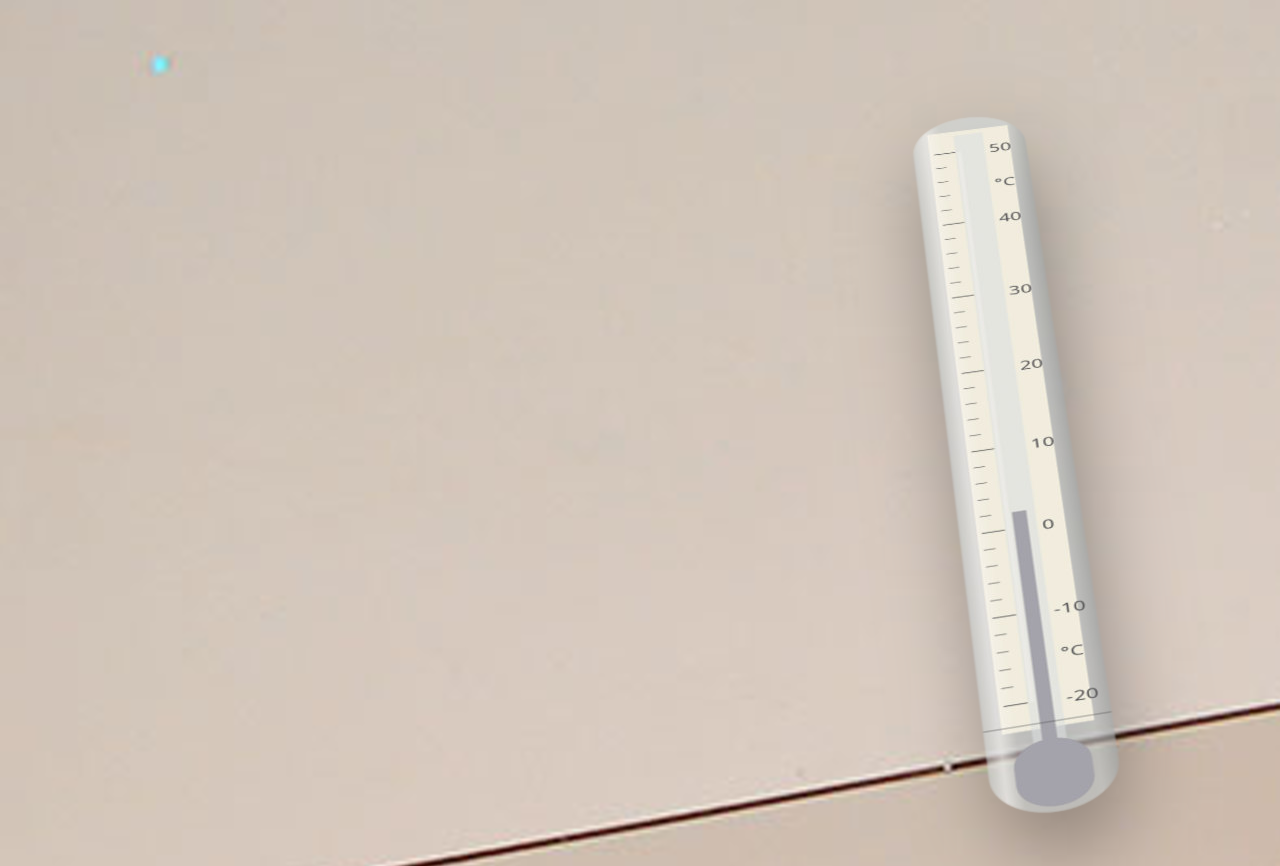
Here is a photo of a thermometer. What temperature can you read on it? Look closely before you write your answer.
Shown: 2 °C
